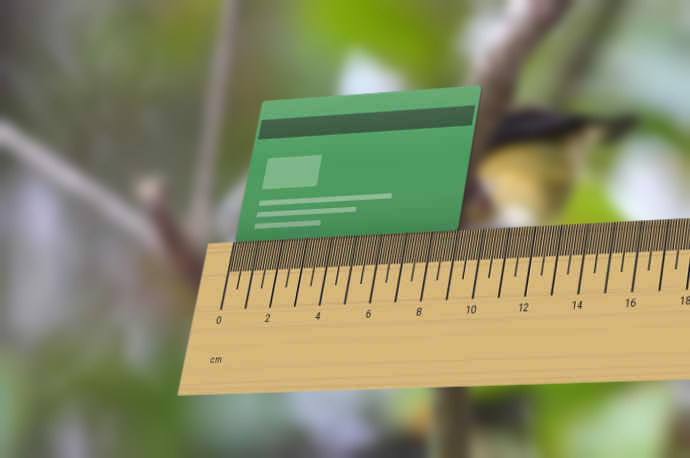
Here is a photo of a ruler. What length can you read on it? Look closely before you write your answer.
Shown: 9 cm
